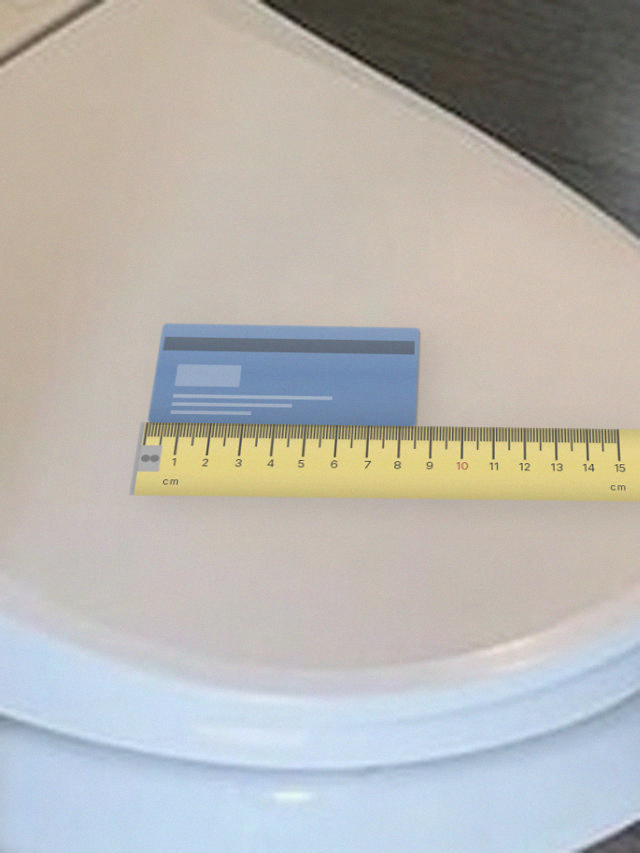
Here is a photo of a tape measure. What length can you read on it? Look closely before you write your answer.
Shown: 8.5 cm
